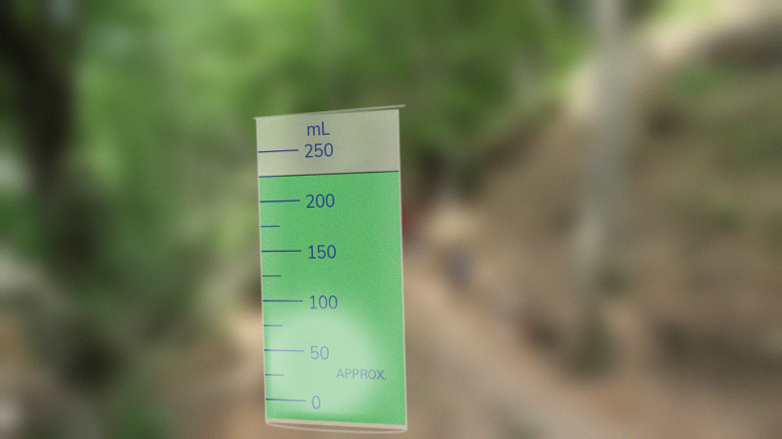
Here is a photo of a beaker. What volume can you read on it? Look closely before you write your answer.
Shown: 225 mL
